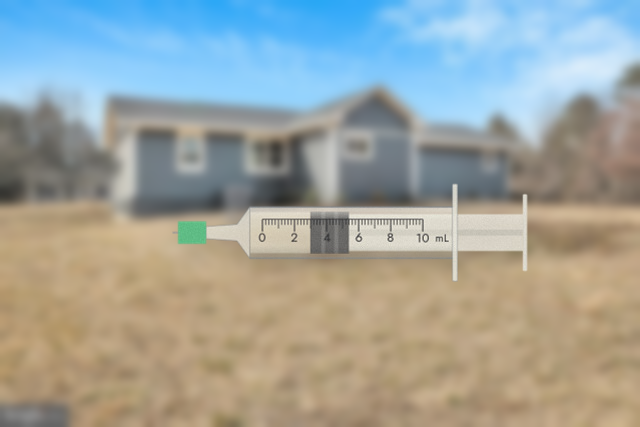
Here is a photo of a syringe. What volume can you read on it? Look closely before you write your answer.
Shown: 3 mL
